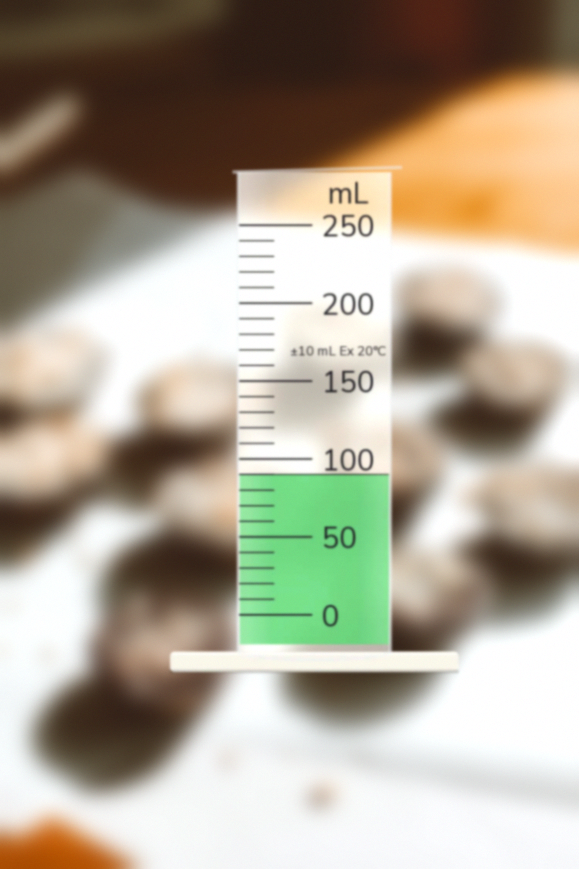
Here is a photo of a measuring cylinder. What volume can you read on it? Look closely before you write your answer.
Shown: 90 mL
